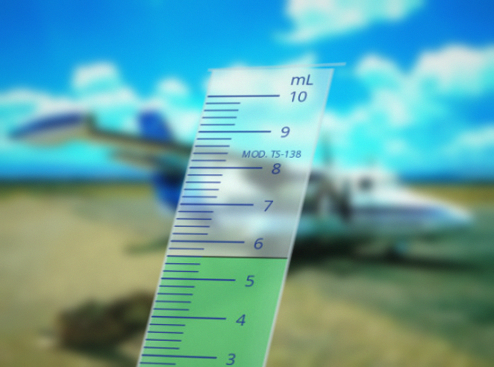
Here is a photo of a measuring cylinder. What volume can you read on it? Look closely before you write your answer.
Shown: 5.6 mL
